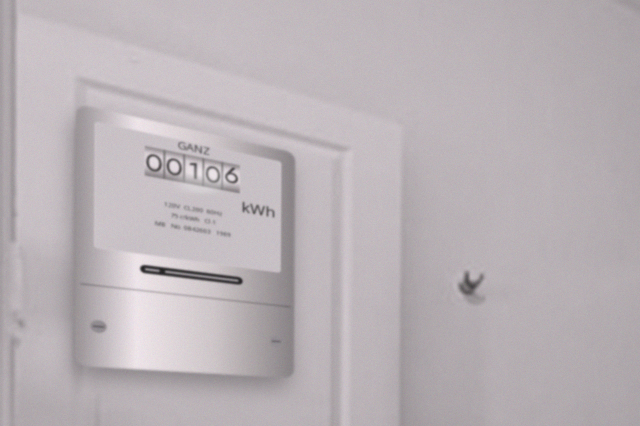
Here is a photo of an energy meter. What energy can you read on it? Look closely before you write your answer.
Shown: 106 kWh
